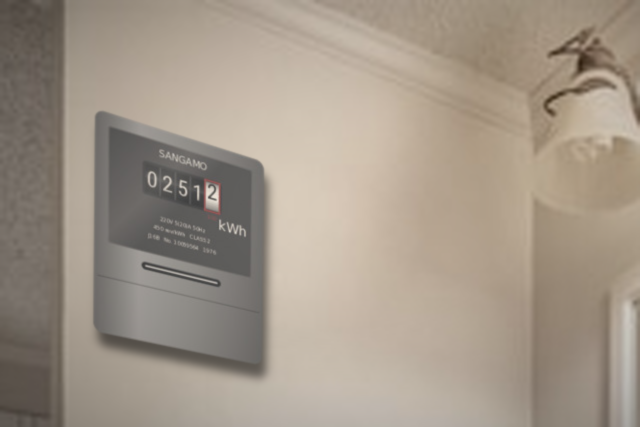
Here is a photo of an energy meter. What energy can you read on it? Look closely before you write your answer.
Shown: 251.2 kWh
